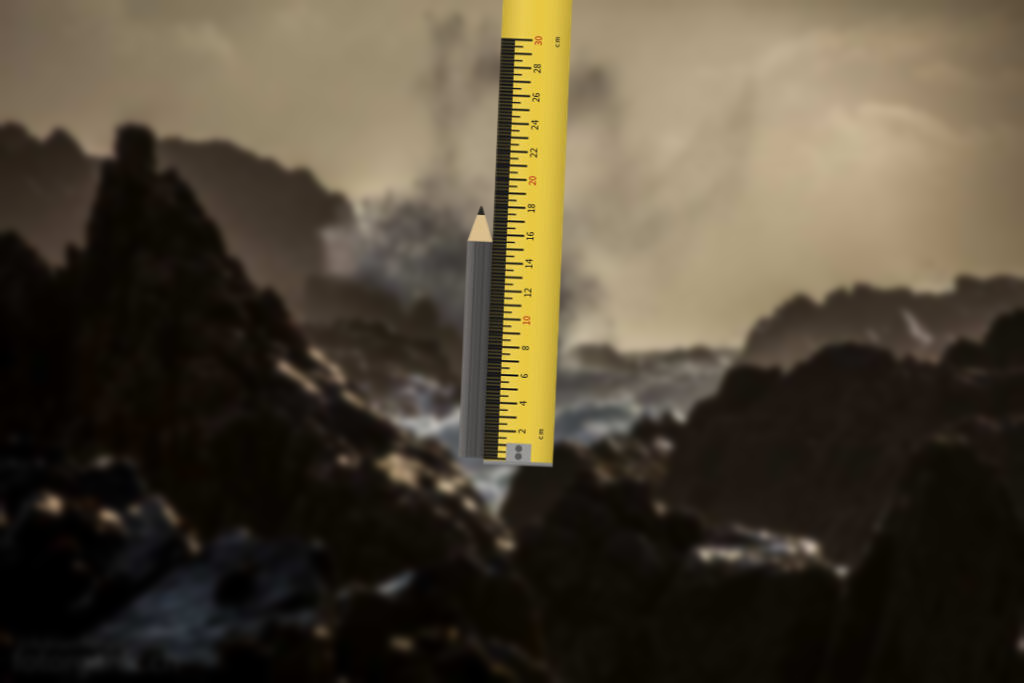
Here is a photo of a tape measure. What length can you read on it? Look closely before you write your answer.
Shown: 18 cm
